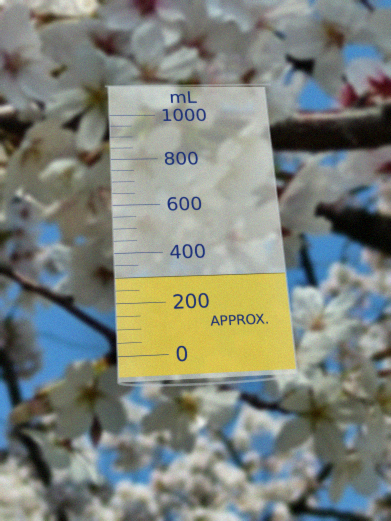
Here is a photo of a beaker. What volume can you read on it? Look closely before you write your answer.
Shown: 300 mL
